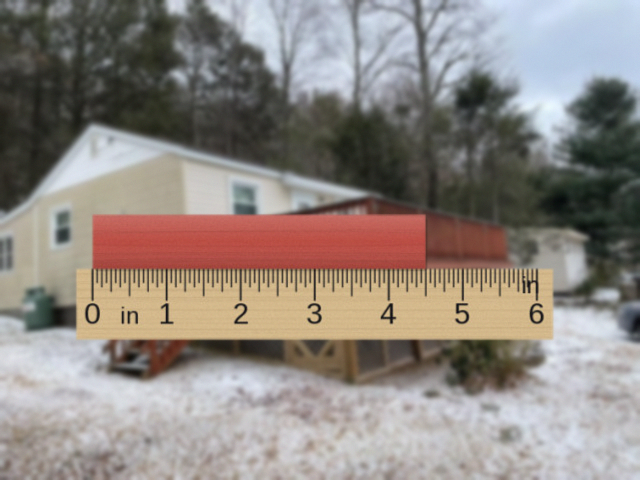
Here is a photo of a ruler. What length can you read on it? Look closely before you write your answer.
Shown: 4.5 in
